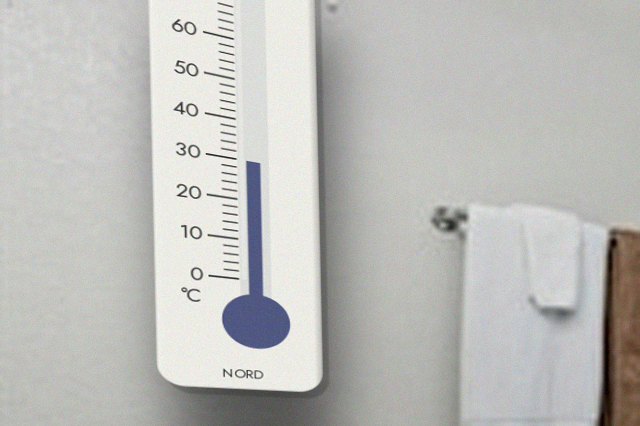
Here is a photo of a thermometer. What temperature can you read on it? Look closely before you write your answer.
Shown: 30 °C
